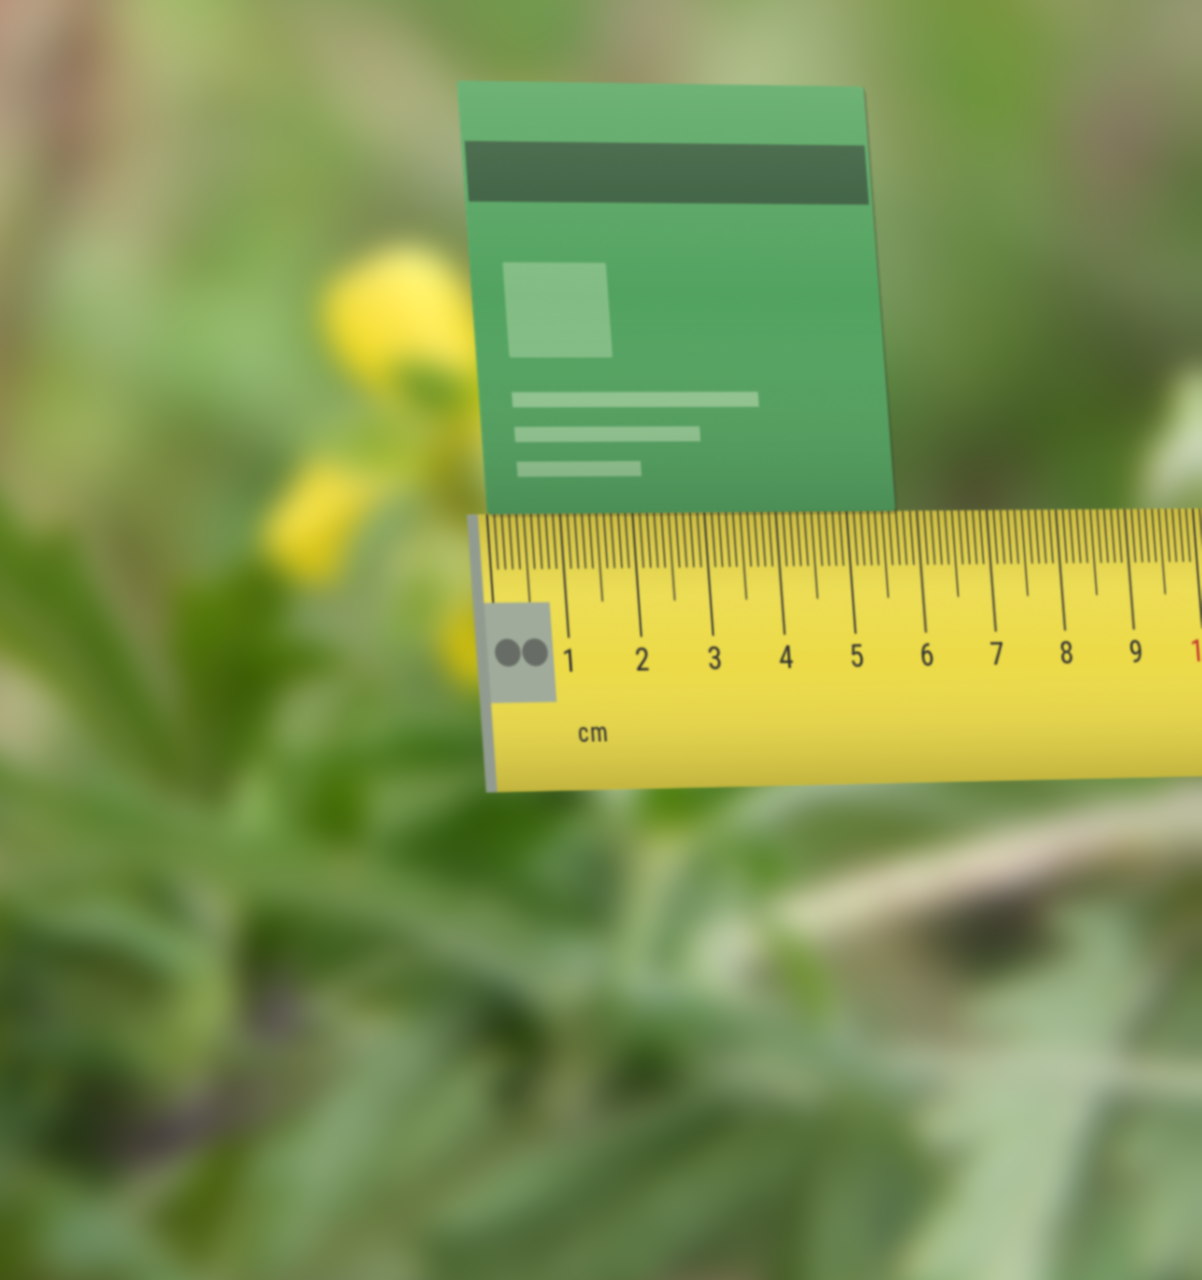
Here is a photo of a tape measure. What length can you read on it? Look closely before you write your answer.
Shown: 5.7 cm
